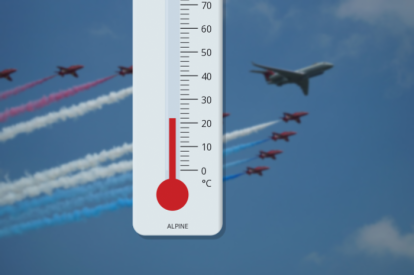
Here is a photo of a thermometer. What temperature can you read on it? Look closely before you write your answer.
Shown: 22 °C
